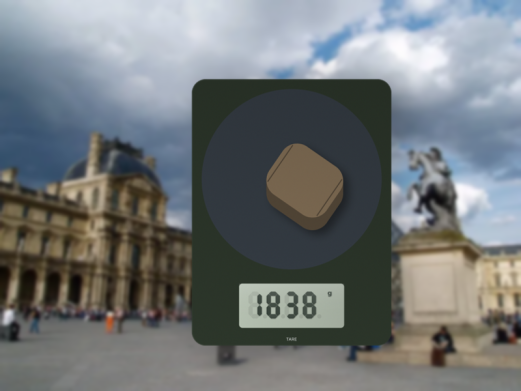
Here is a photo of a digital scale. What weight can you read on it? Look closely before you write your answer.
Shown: 1838 g
